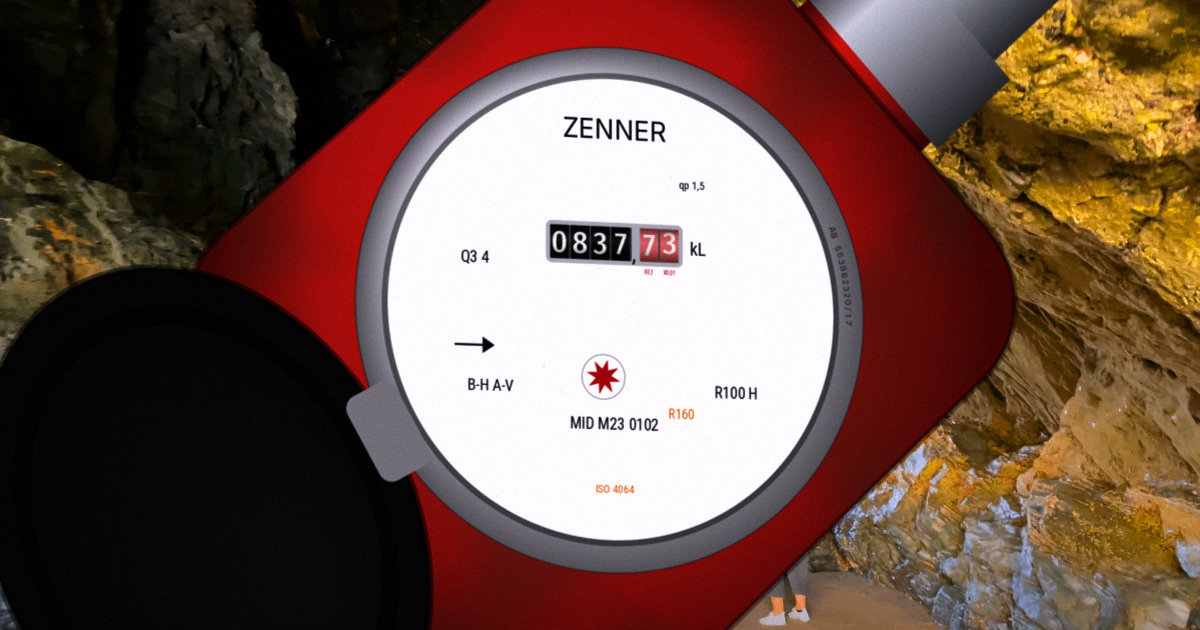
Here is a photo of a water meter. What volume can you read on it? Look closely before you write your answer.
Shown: 837.73 kL
